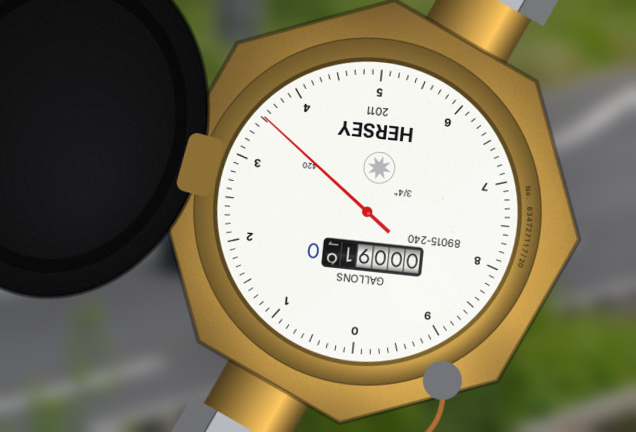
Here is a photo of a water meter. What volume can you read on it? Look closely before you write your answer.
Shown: 9163.5 gal
